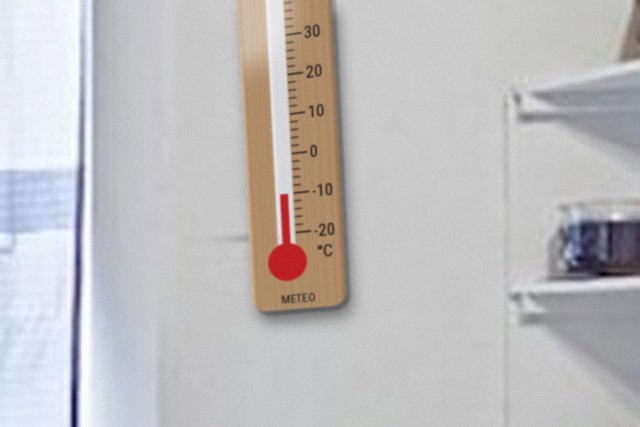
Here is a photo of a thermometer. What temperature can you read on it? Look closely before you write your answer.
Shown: -10 °C
